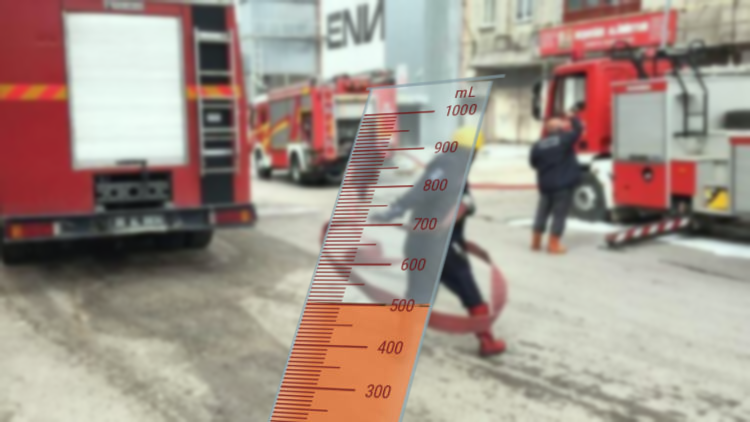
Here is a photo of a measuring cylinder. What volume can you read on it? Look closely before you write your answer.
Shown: 500 mL
